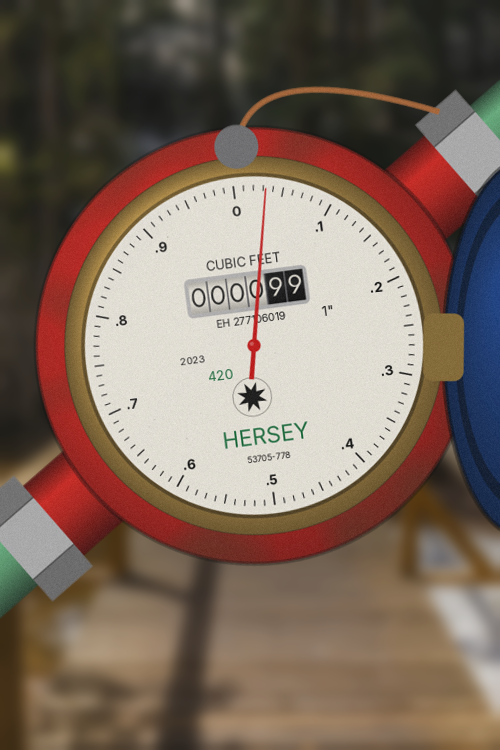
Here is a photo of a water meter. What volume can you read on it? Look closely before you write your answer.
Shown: 99.03 ft³
